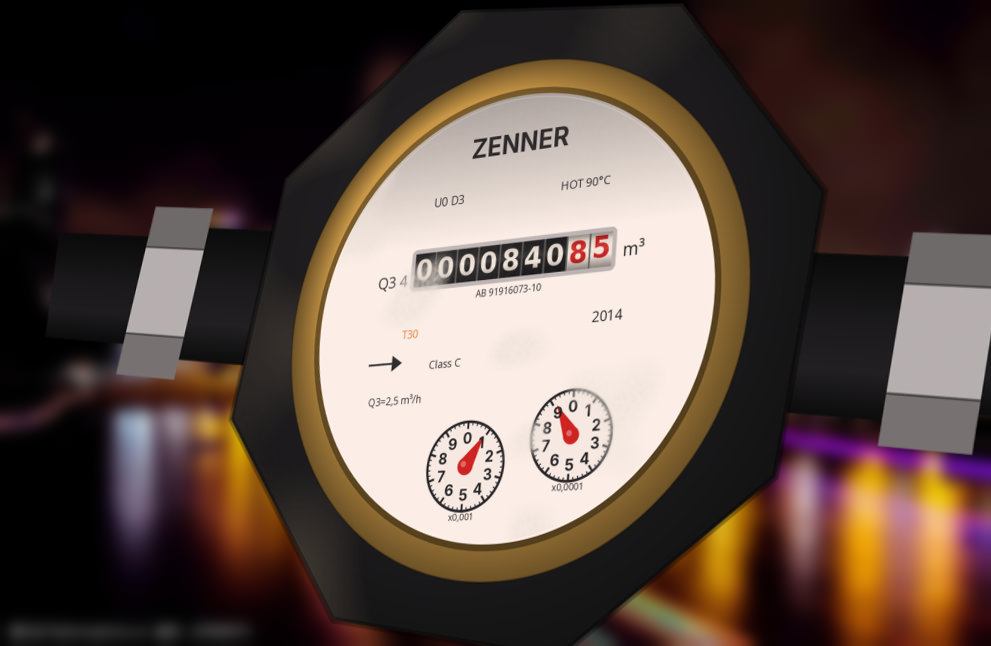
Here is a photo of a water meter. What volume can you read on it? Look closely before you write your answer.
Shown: 840.8509 m³
